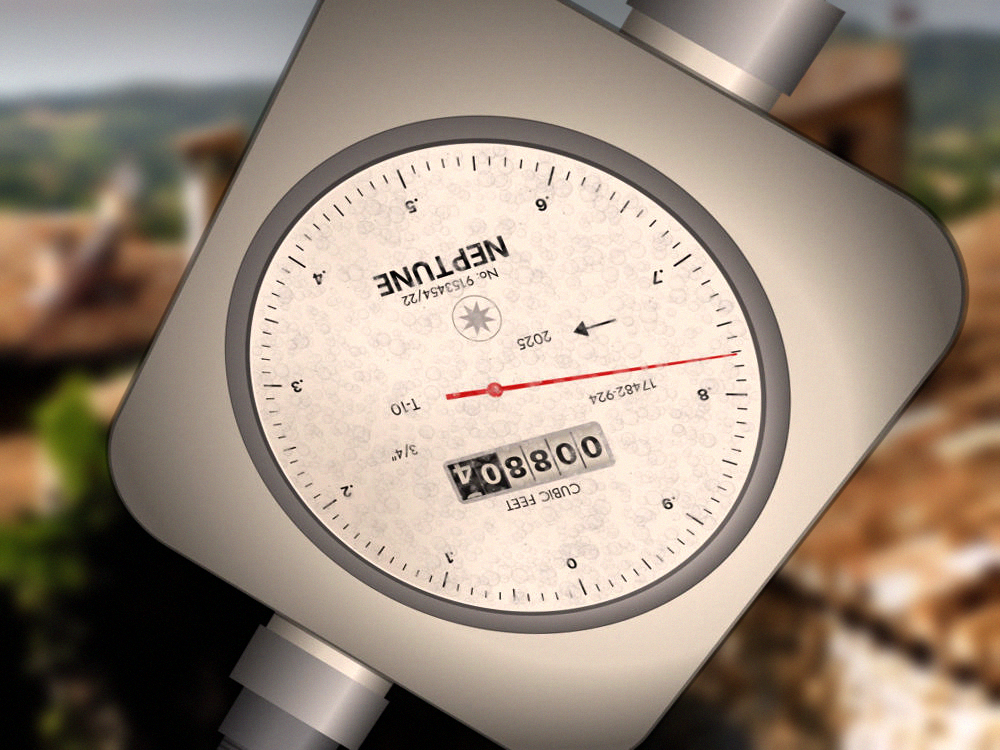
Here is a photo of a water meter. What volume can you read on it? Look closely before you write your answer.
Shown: 8803.77 ft³
